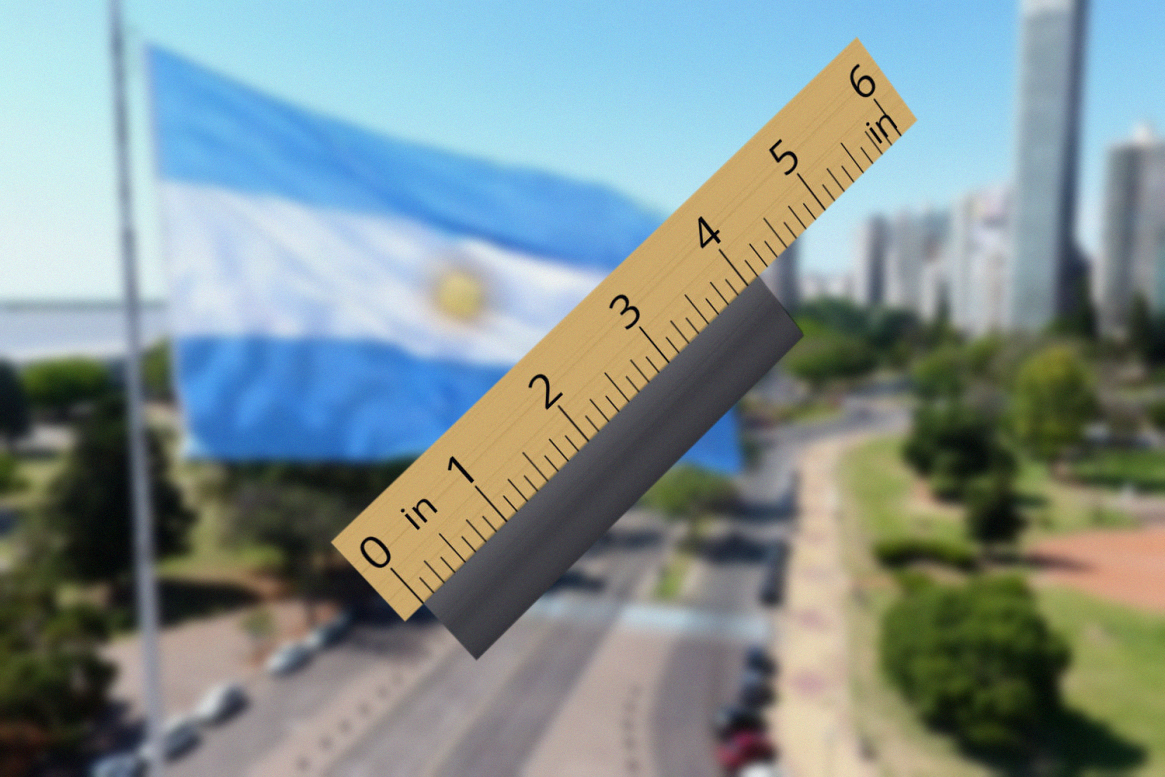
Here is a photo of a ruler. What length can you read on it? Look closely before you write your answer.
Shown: 4.125 in
